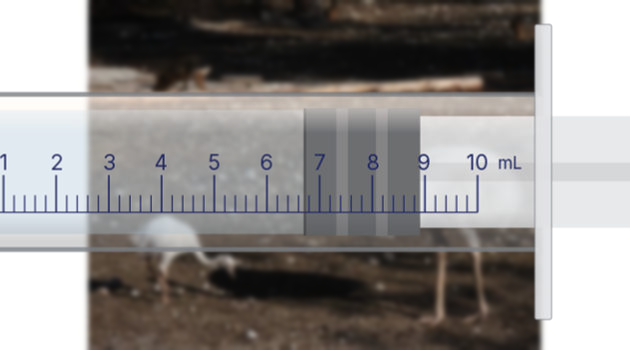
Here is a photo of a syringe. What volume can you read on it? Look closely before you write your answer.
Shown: 6.7 mL
